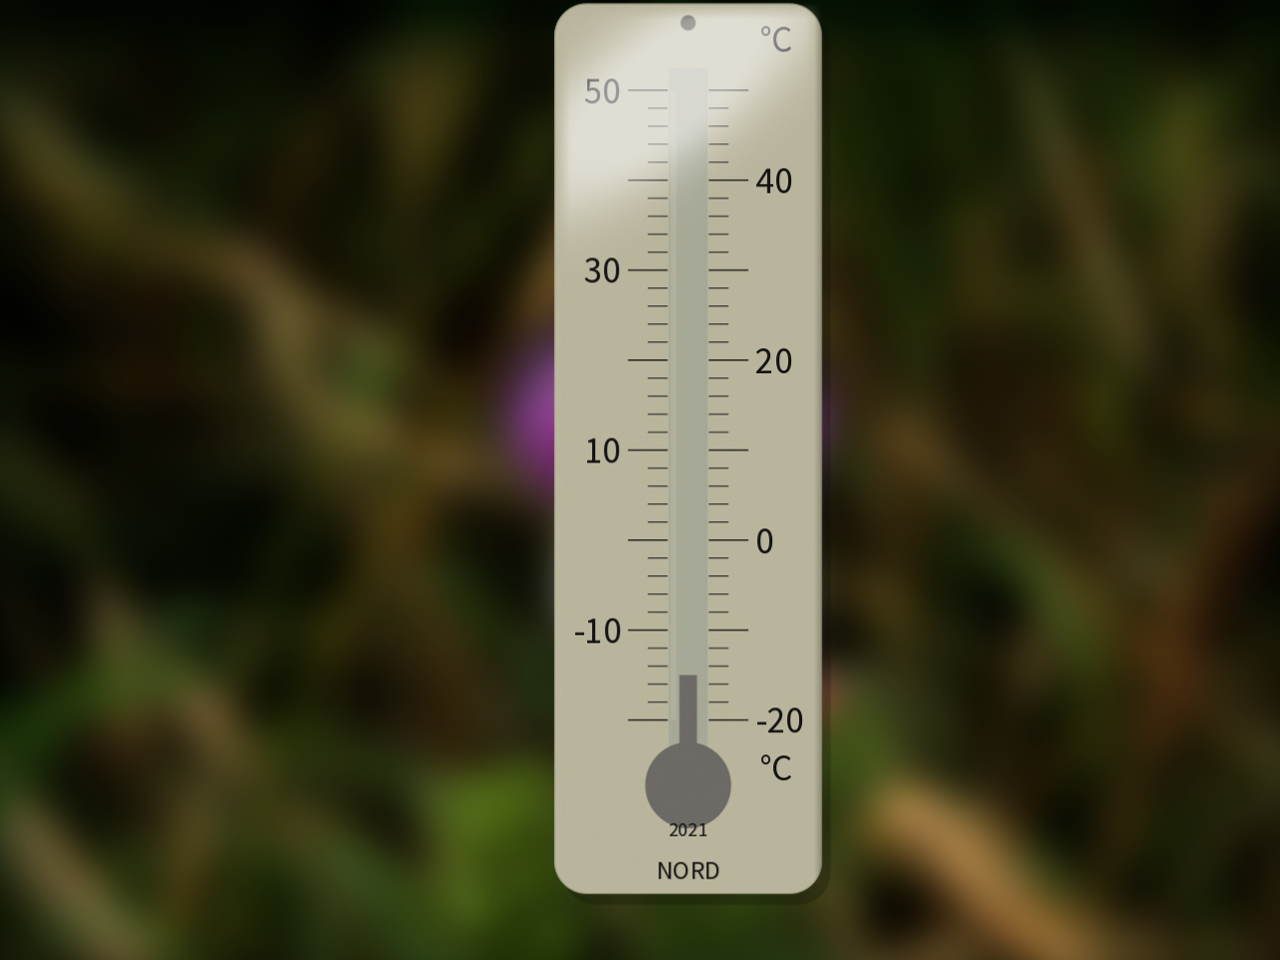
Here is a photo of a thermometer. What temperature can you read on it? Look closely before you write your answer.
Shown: -15 °C
